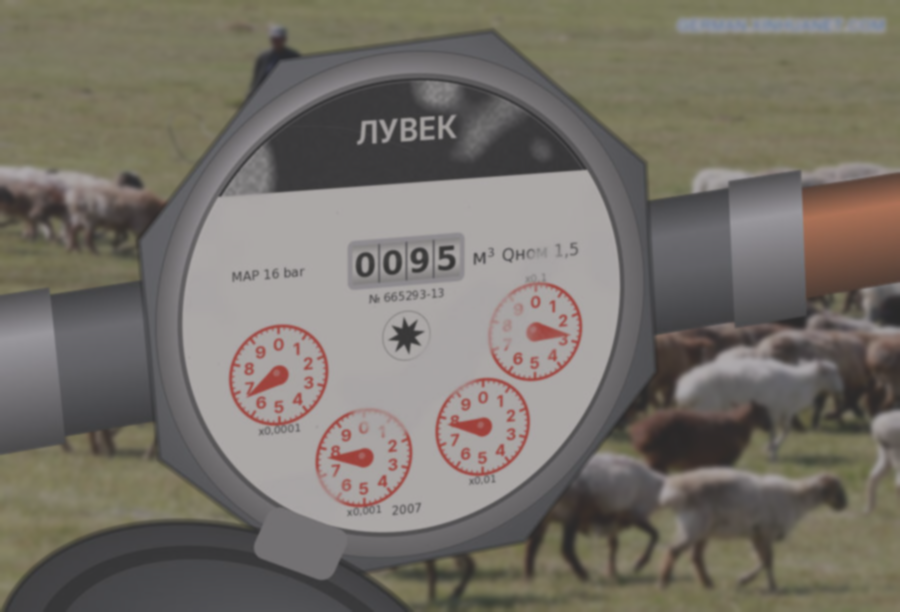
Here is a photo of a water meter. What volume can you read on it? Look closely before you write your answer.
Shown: 95.2776 m³
